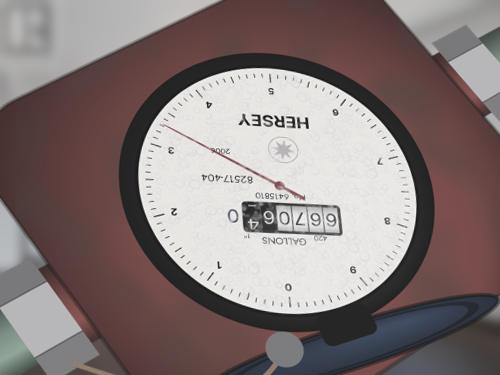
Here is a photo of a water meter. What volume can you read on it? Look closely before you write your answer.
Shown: 6670643.3 gal
